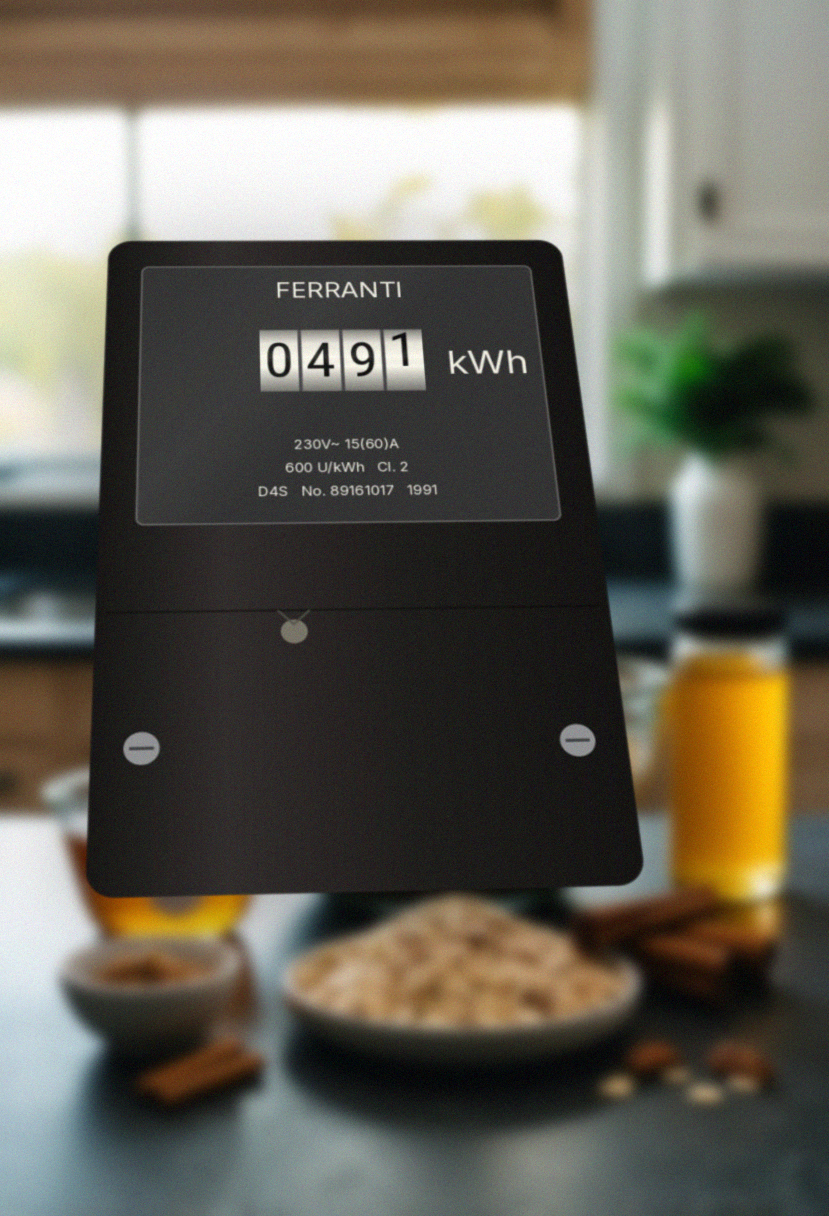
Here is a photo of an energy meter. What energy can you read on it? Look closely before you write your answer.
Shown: 491 kWh
